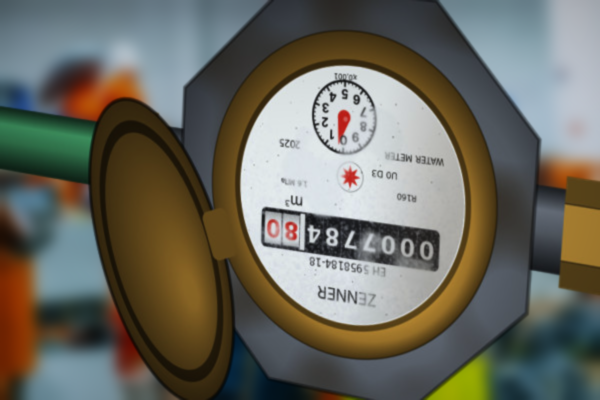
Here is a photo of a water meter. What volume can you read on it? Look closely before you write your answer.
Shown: 7784.800 m³
